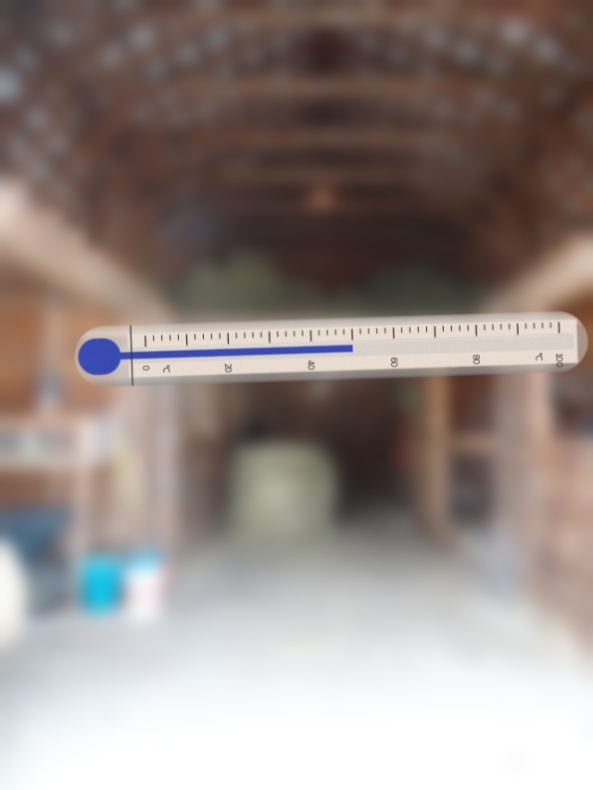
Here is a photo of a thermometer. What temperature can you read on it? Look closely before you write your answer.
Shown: 50 °C
